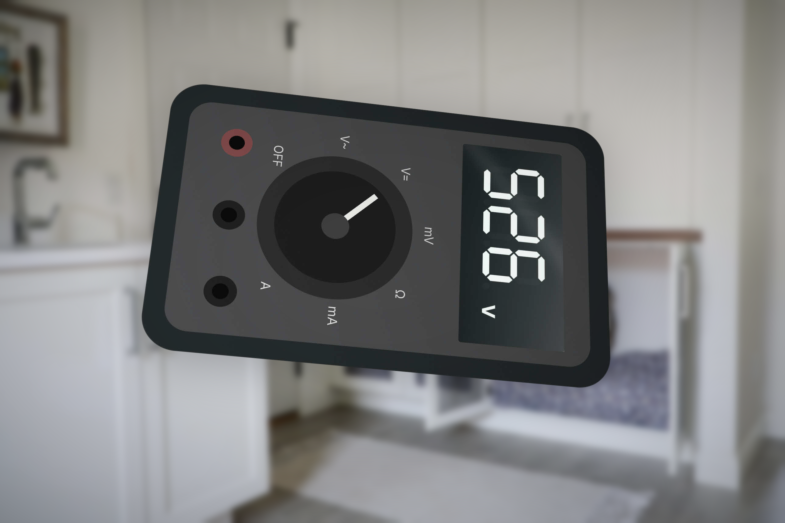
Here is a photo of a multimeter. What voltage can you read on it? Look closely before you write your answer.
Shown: 526 V
